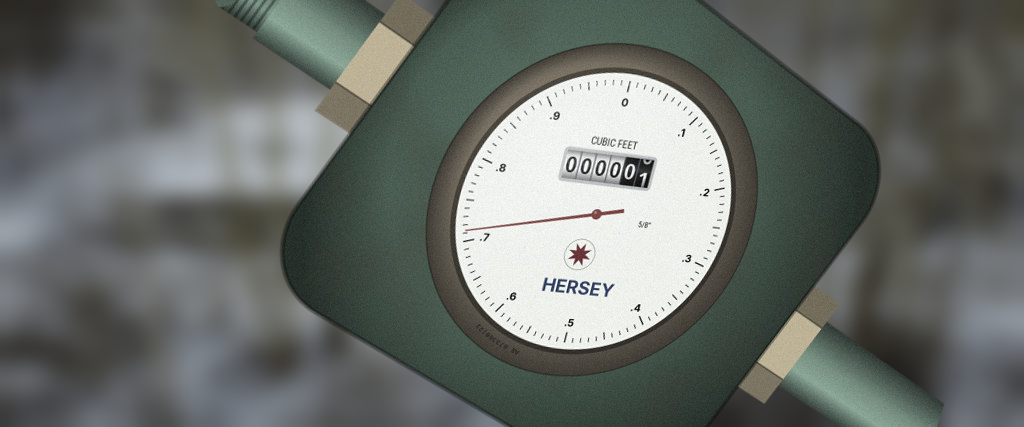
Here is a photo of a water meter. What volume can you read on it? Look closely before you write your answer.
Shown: 0.71 ft³
